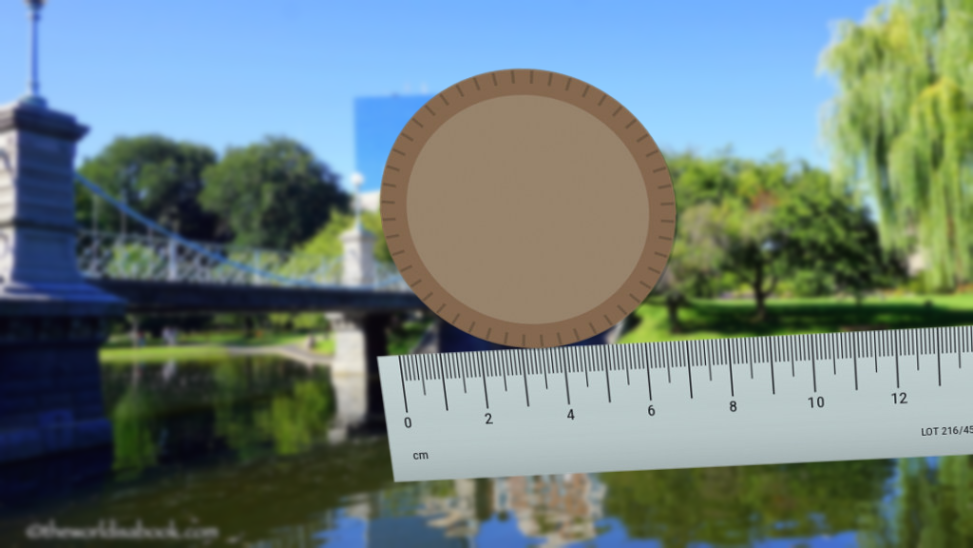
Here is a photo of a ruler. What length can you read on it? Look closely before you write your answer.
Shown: 7 cm
